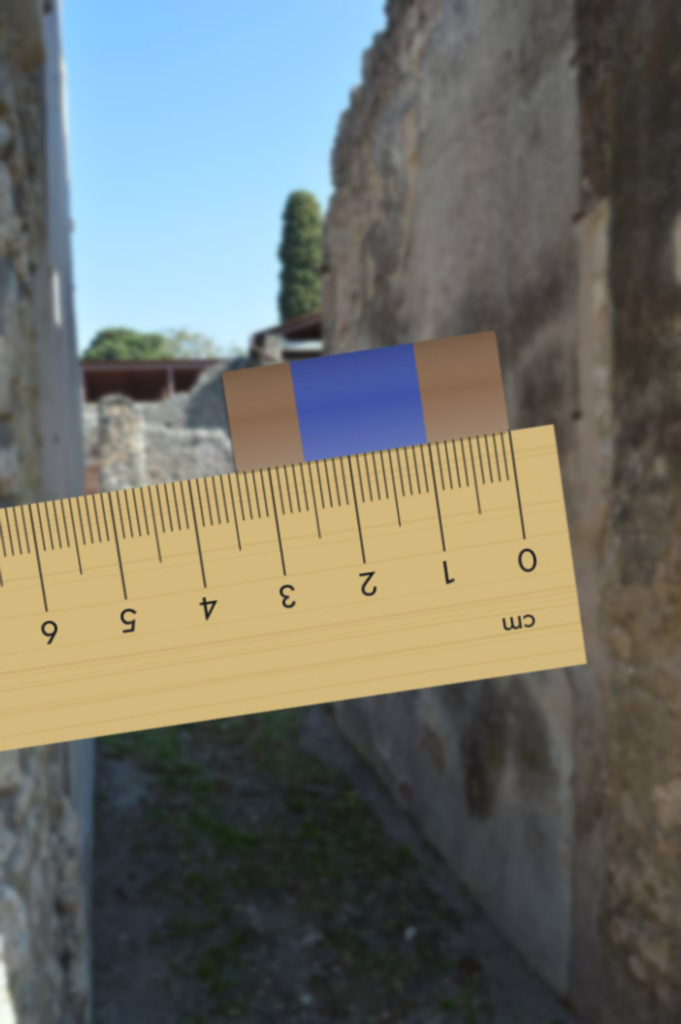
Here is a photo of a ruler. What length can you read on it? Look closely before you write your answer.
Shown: 3.4 cm
